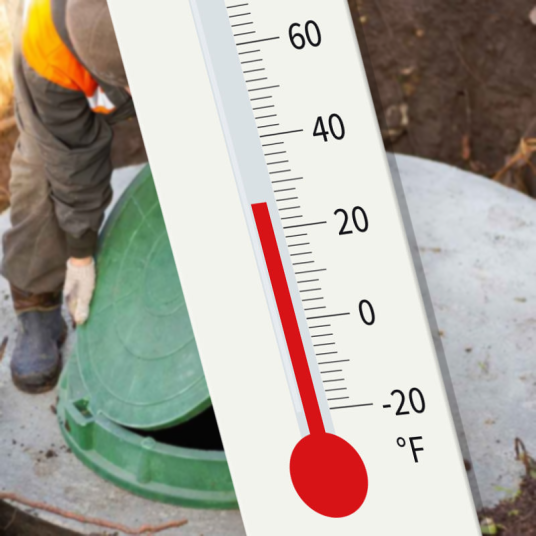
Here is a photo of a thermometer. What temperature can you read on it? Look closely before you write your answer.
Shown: 26 °F
